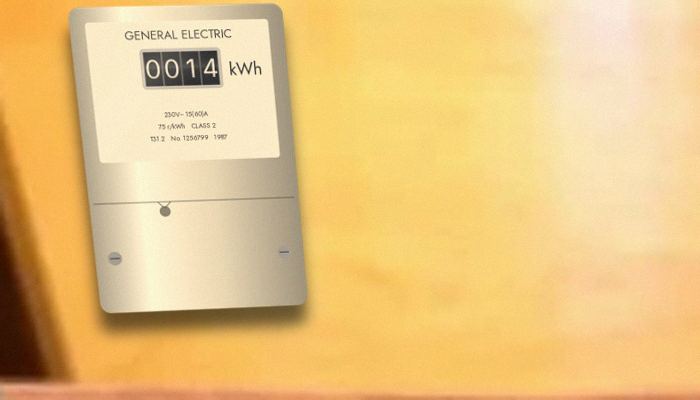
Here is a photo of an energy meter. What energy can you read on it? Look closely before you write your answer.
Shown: 14 kWh
